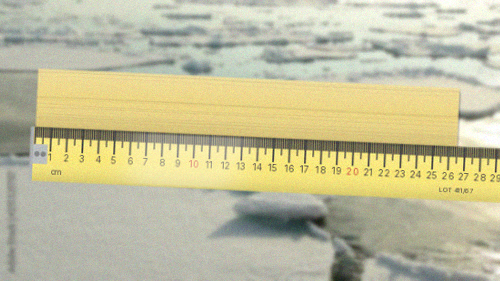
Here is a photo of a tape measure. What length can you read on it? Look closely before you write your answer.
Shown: 26.5 cm
